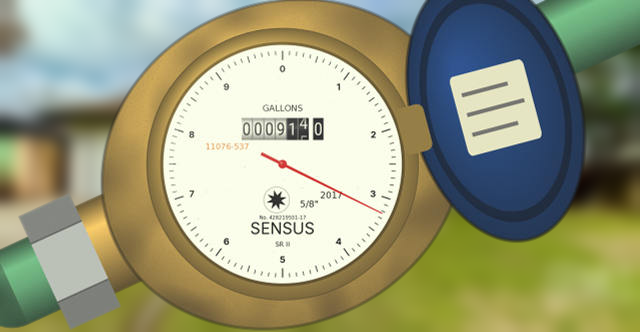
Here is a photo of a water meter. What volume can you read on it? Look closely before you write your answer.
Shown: 9143.2 gal
